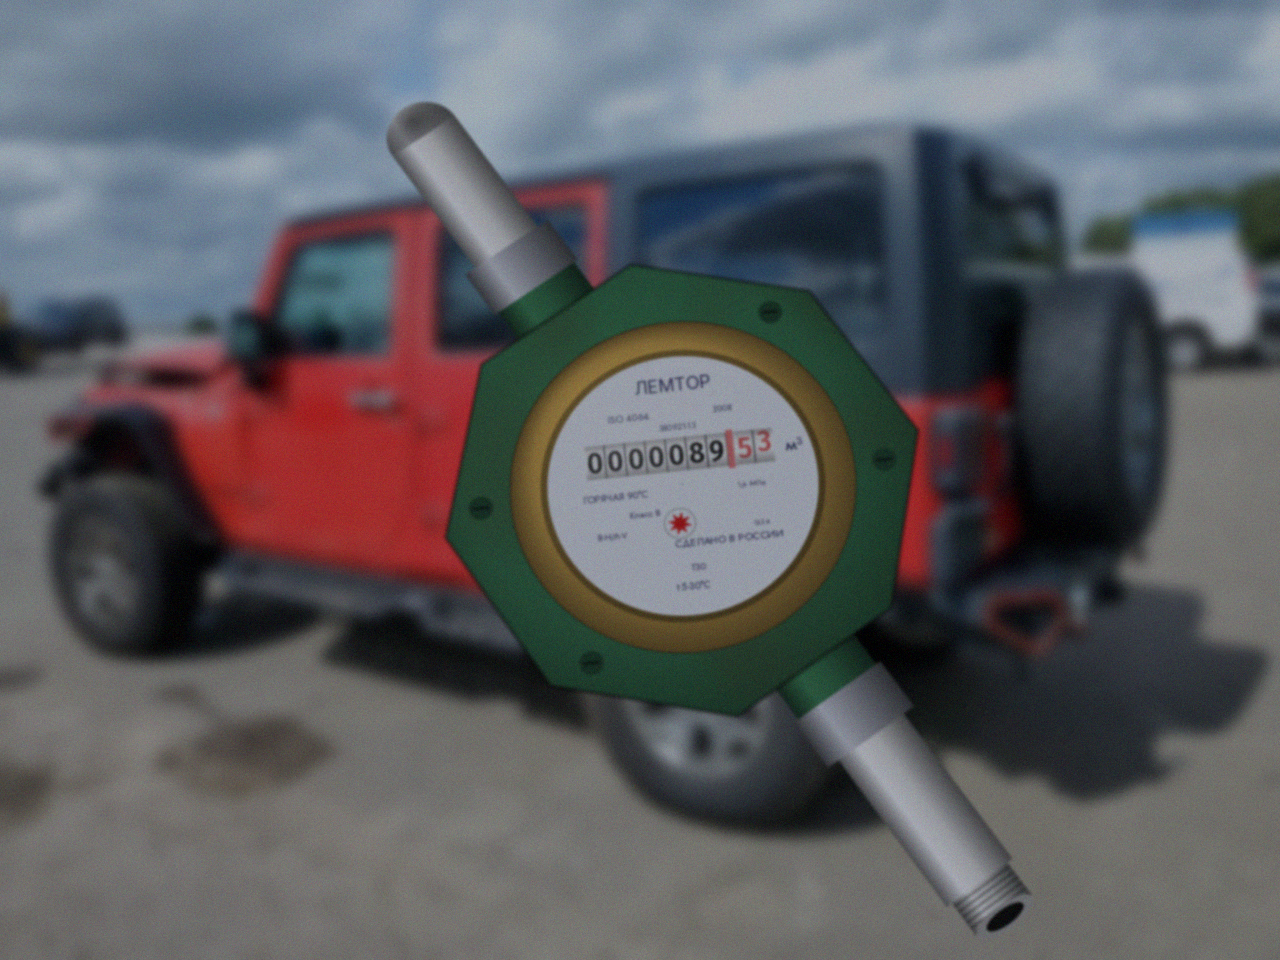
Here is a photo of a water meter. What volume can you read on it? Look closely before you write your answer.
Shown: 89.53 m³
